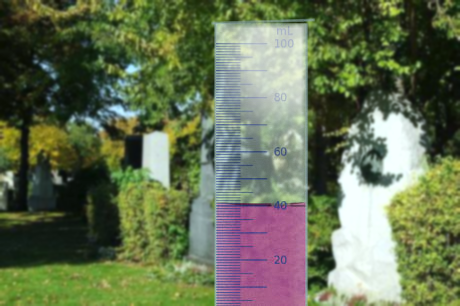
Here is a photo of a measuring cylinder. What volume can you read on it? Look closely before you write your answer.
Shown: 40 mL
